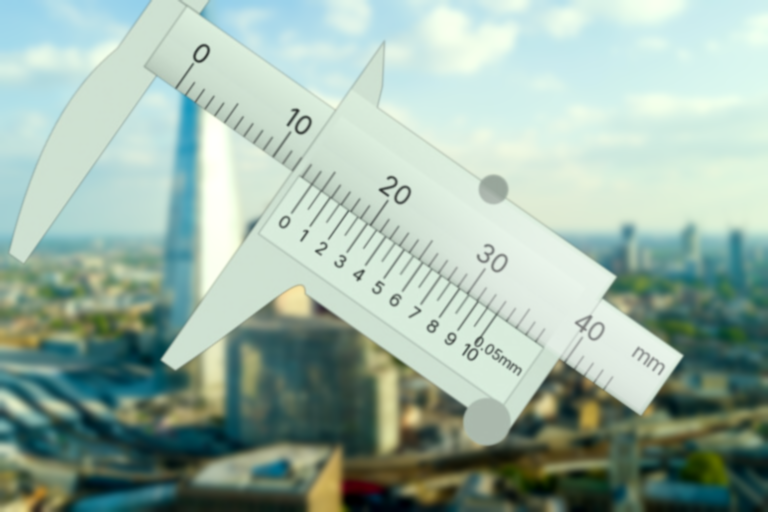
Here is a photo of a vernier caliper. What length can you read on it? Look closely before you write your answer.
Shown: 14.0 mm
